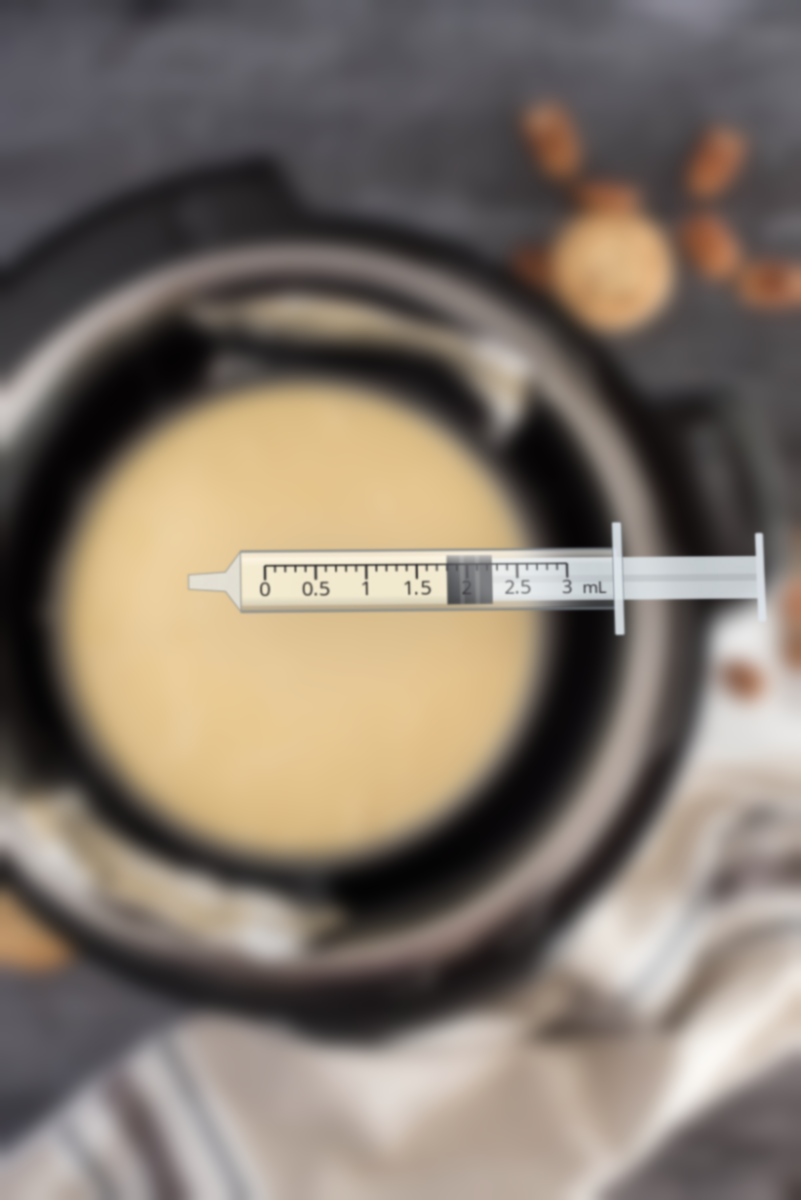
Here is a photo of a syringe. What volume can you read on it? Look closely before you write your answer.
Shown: 1.8 mL
